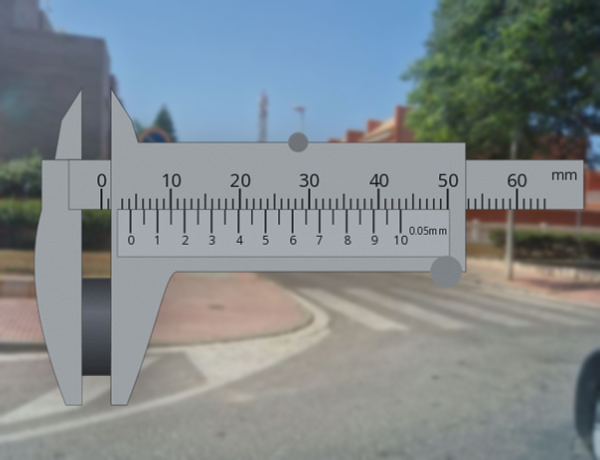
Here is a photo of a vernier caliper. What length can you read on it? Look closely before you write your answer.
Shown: 4.2 mm
